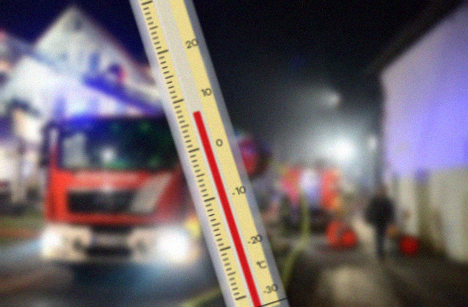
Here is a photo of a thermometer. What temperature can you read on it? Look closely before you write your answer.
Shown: 7 °C
